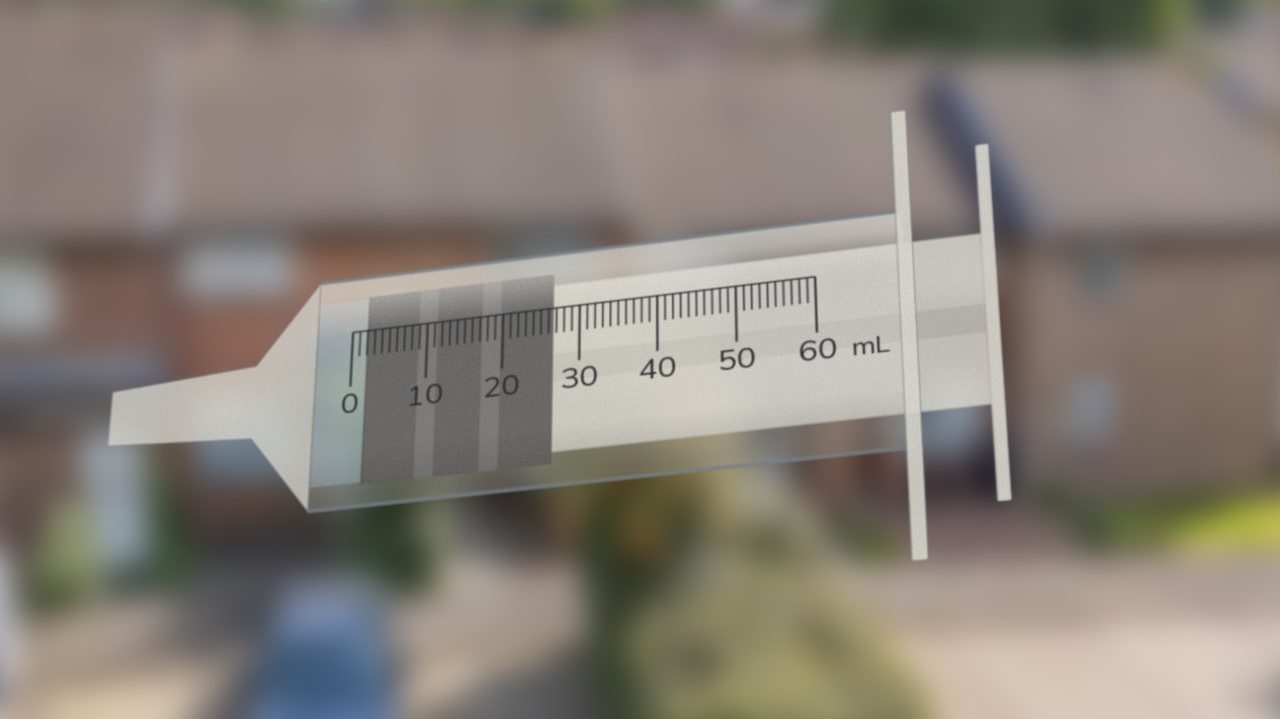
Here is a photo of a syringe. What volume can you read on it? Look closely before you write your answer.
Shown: 2 mL
